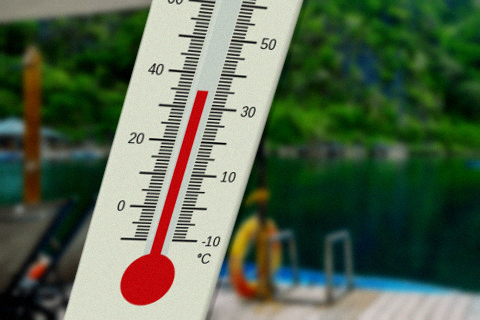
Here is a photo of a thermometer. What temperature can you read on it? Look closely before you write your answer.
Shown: 35 °C
